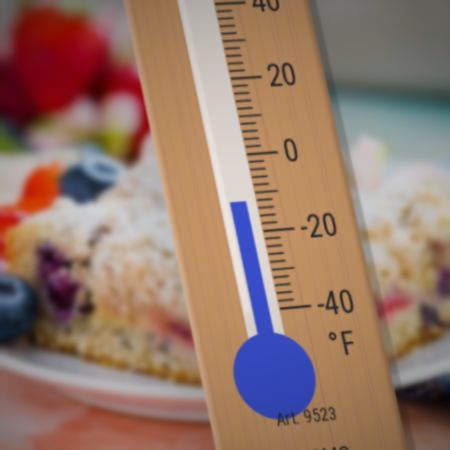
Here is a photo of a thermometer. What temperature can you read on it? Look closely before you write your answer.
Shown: -12 °F
